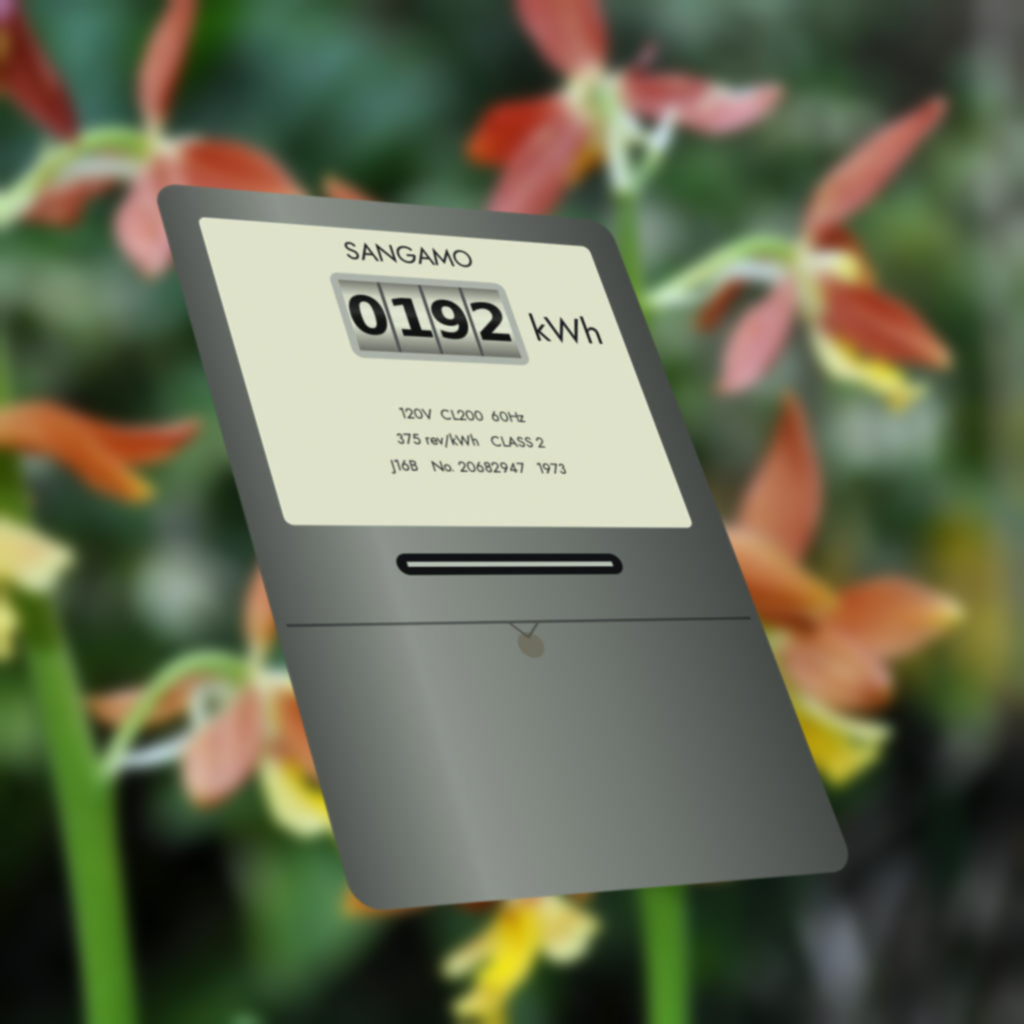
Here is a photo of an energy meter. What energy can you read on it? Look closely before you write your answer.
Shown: 192 kWh
